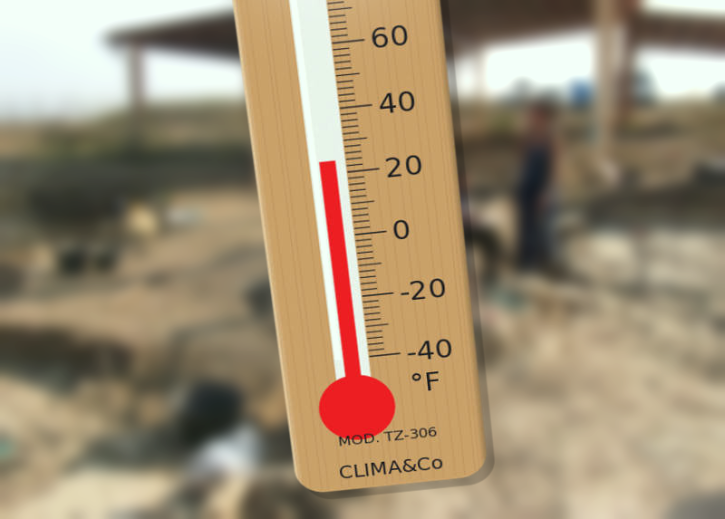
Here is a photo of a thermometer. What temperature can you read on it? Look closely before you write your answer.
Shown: 24 °F
